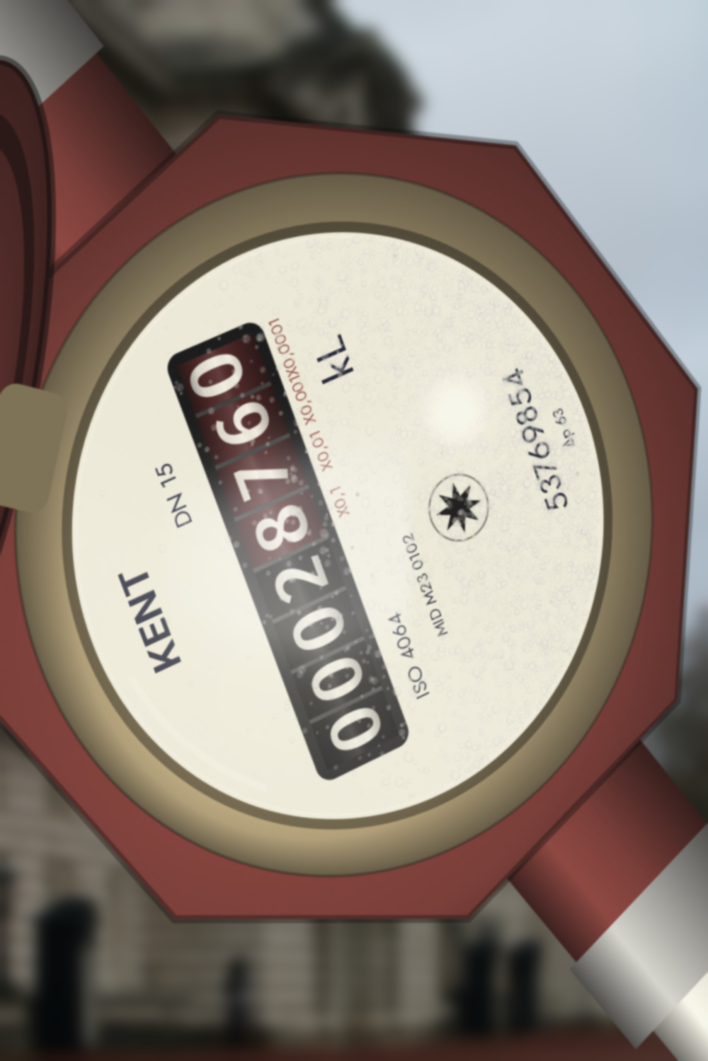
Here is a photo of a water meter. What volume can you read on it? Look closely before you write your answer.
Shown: 2.8760 kL
